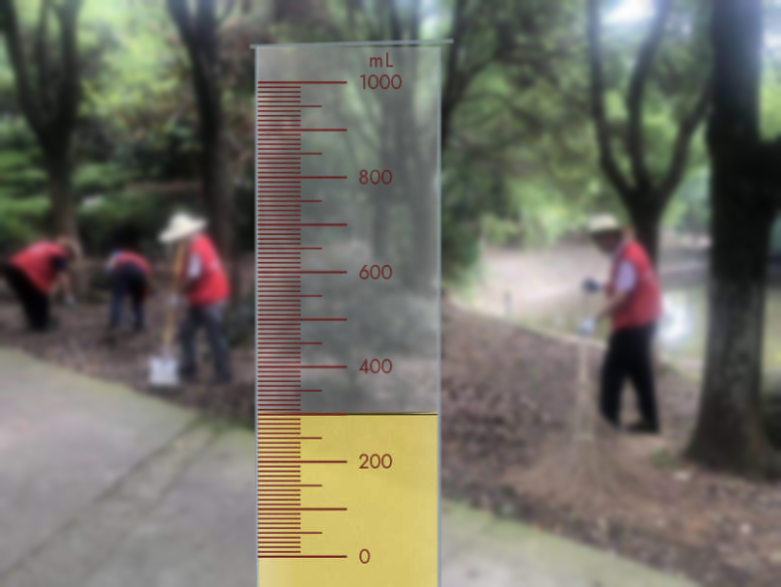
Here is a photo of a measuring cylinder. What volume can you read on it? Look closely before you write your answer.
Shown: 300 mL
